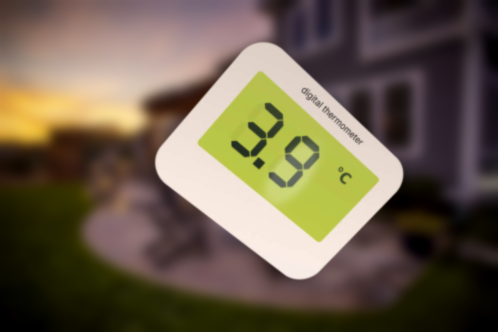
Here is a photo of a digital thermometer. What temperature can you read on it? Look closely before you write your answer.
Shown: 3.9 °C
